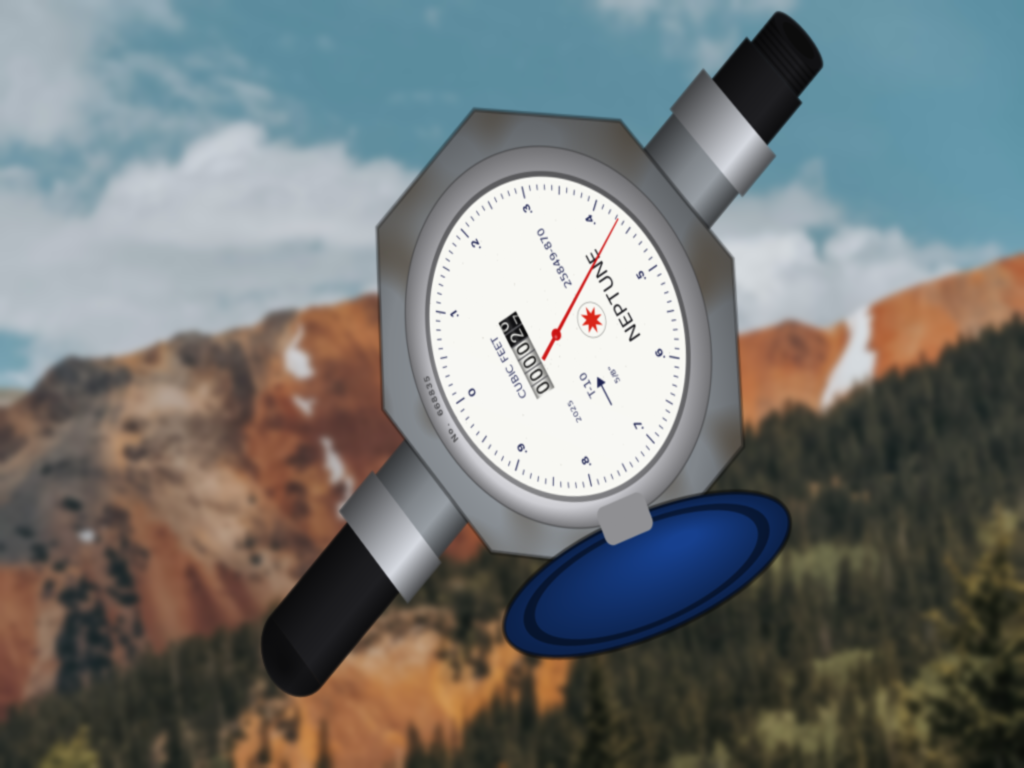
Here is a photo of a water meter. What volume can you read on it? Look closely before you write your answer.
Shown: 26.43 ft³
